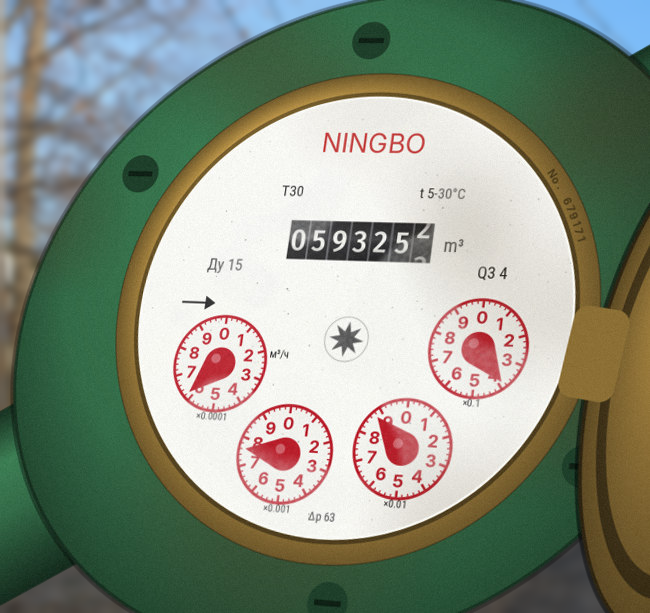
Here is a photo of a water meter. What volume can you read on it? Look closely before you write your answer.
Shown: 593252.3876 m³
